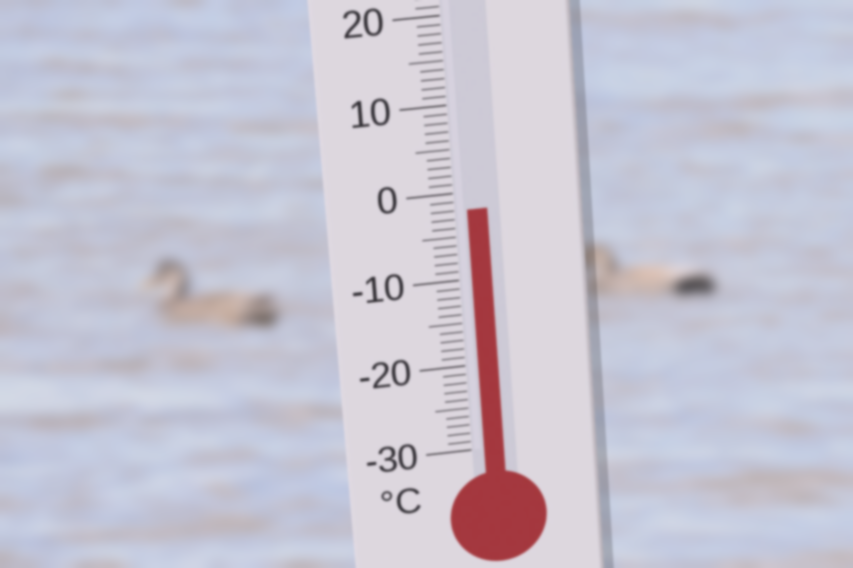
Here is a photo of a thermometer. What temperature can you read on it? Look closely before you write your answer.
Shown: -2 °C
